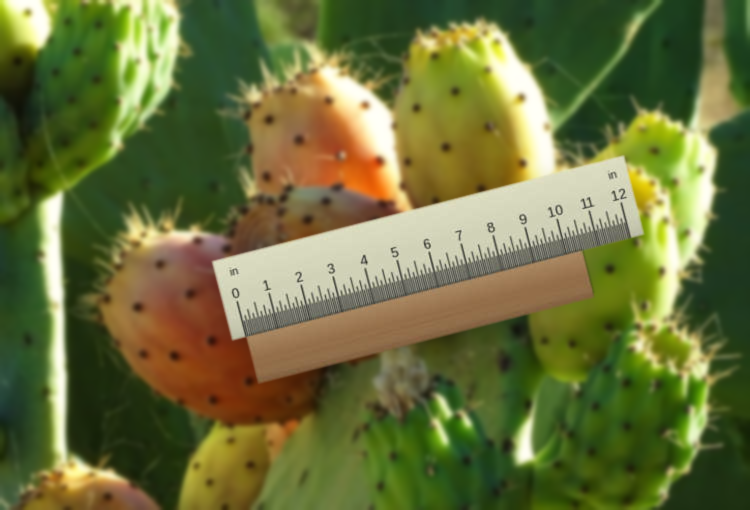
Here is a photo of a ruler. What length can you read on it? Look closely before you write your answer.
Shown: 10.5 in
